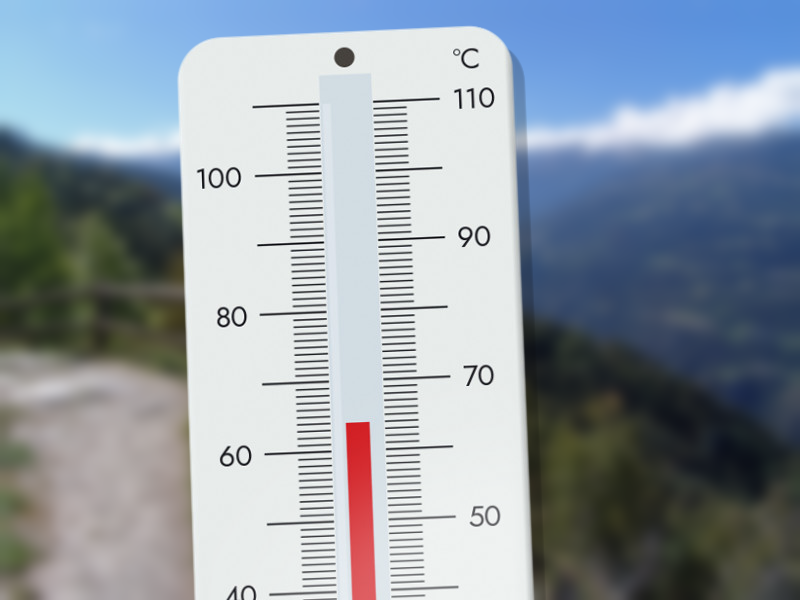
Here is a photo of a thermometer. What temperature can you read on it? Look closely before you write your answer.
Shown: 64 °C
